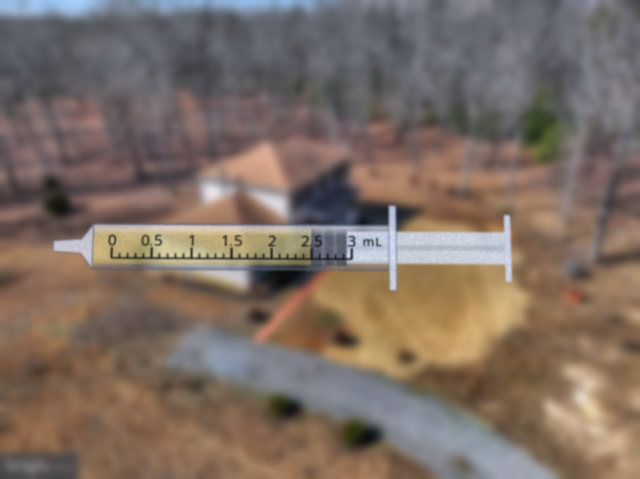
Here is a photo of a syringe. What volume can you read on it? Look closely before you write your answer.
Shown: 2.5 mL
